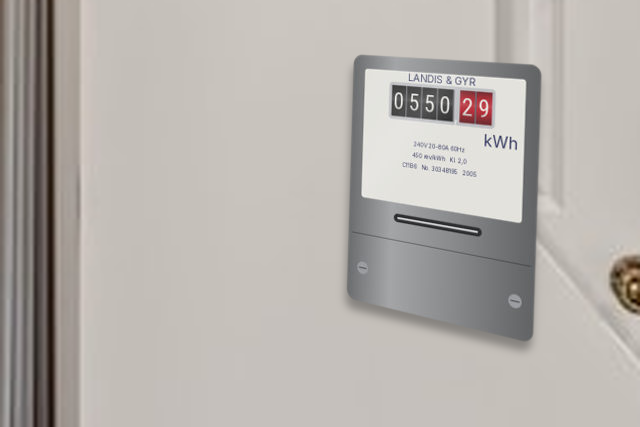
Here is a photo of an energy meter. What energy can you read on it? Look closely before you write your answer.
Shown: 550.29 kWh
